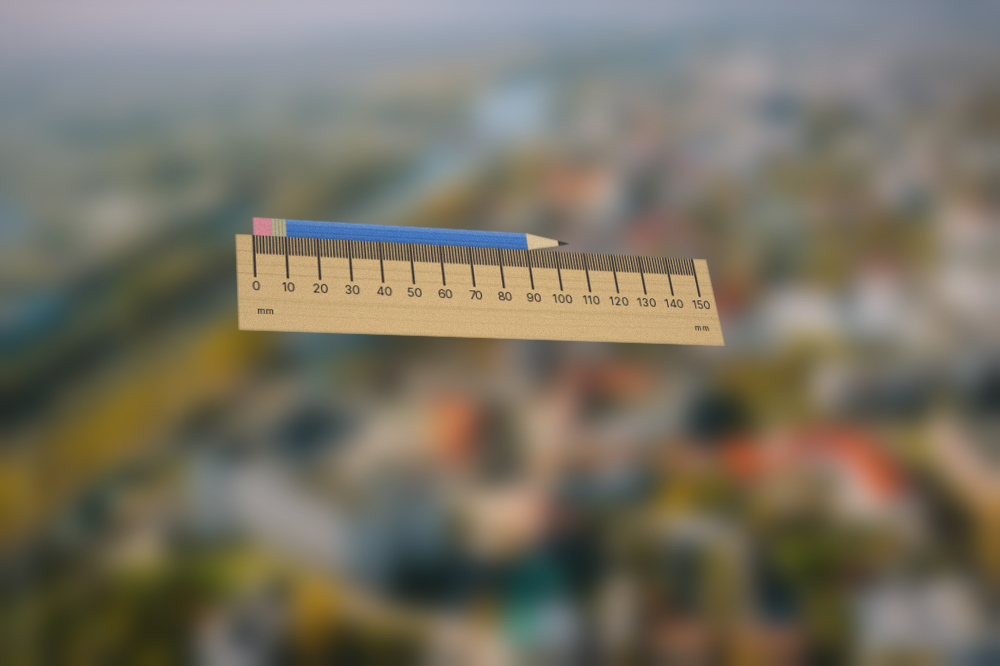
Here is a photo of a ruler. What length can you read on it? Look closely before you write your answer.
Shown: 105 mm
